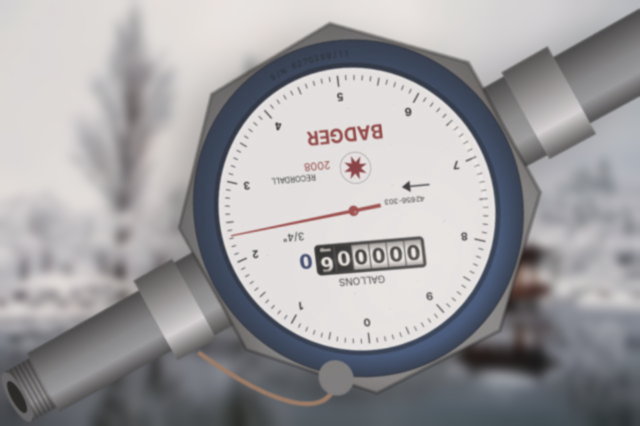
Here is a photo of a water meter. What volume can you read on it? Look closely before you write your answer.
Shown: 62.3 gal
